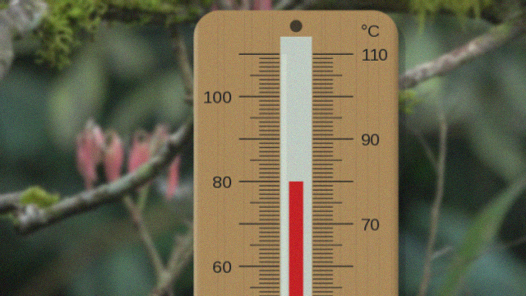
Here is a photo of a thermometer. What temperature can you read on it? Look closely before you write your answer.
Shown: 80 °C
